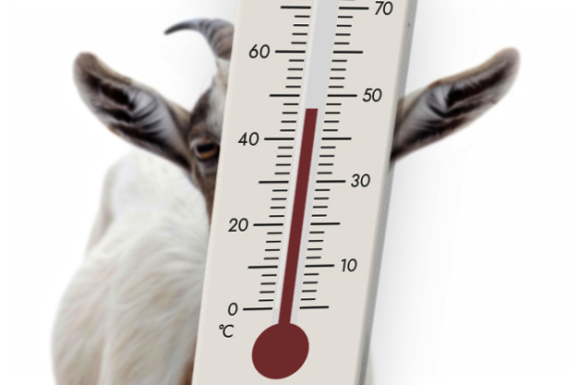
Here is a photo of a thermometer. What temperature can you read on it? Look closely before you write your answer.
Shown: 47 °C
